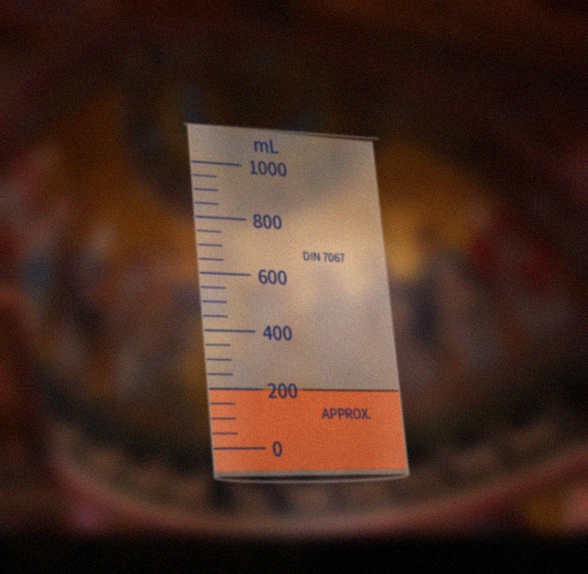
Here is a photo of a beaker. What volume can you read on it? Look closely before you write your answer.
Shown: 200 mL
